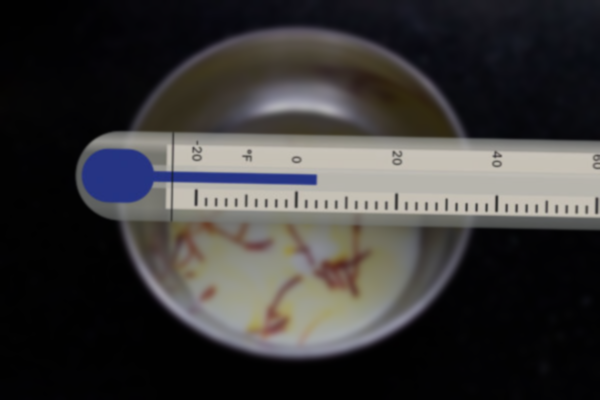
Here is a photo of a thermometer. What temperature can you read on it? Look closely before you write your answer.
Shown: 4 °F
